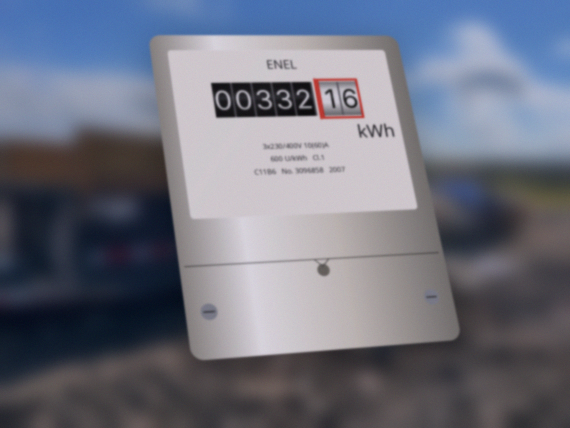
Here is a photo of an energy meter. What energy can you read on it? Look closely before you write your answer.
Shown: 332.16 kWh
